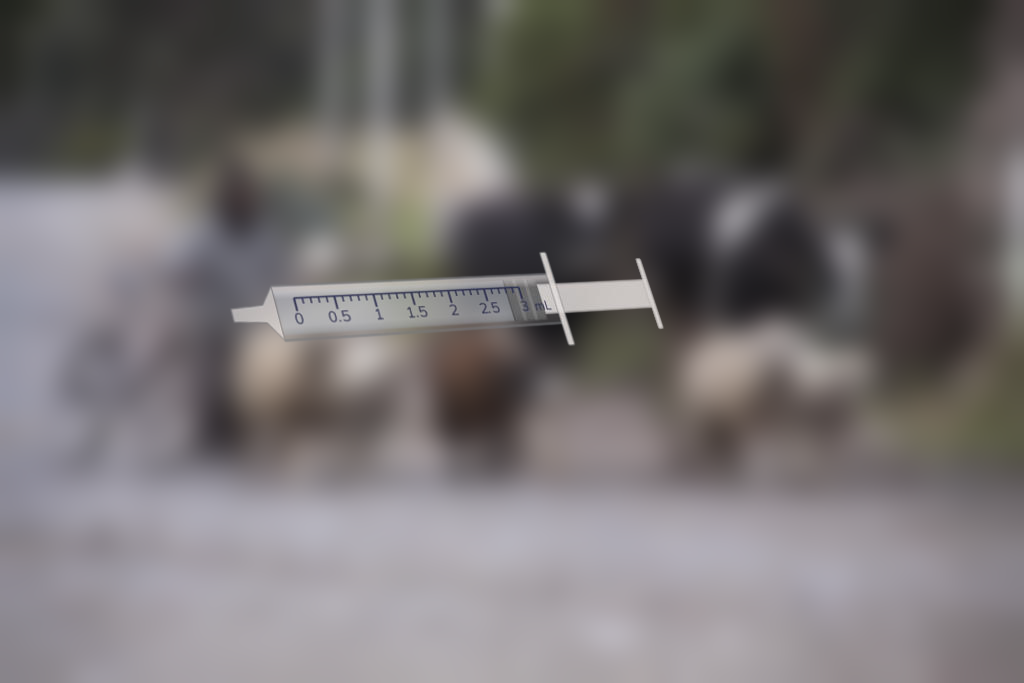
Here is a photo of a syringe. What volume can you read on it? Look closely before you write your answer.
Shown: 2.8 mL
